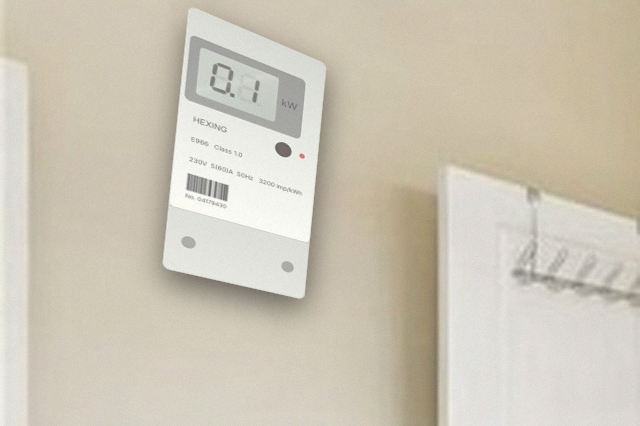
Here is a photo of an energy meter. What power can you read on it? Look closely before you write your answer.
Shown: 0.1 kW
